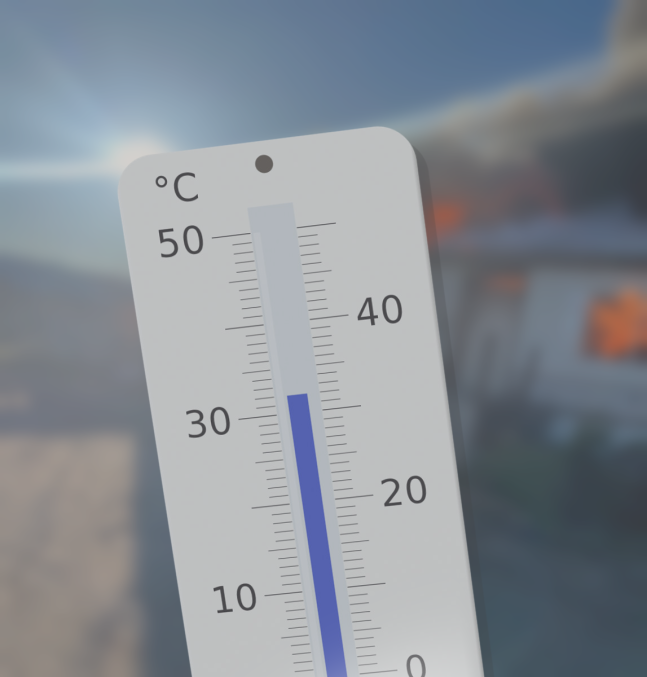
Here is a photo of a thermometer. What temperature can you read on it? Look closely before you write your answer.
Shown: 32 °C
